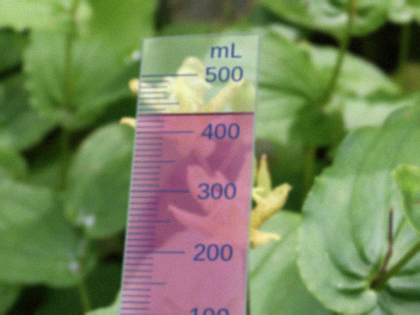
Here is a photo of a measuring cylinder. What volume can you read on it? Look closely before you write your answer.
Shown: 430 mL
